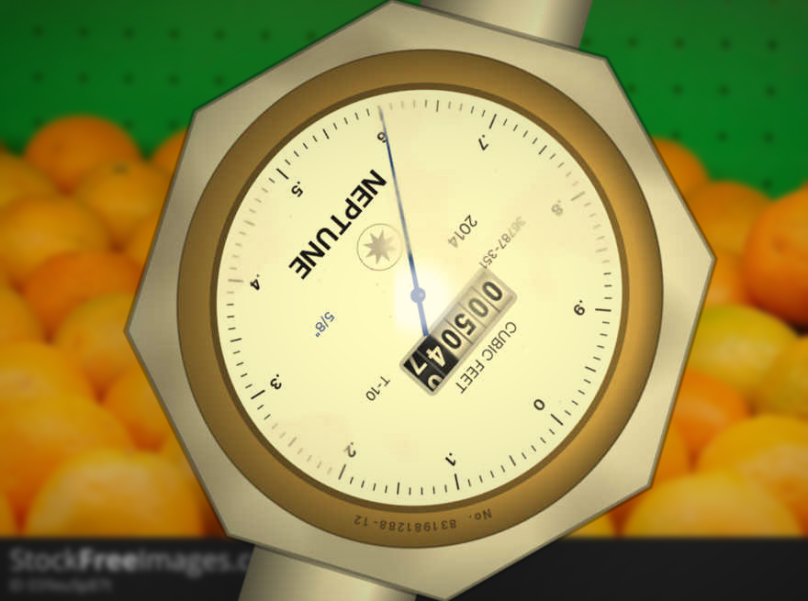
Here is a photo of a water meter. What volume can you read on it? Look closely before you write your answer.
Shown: 5046.60 ft³
